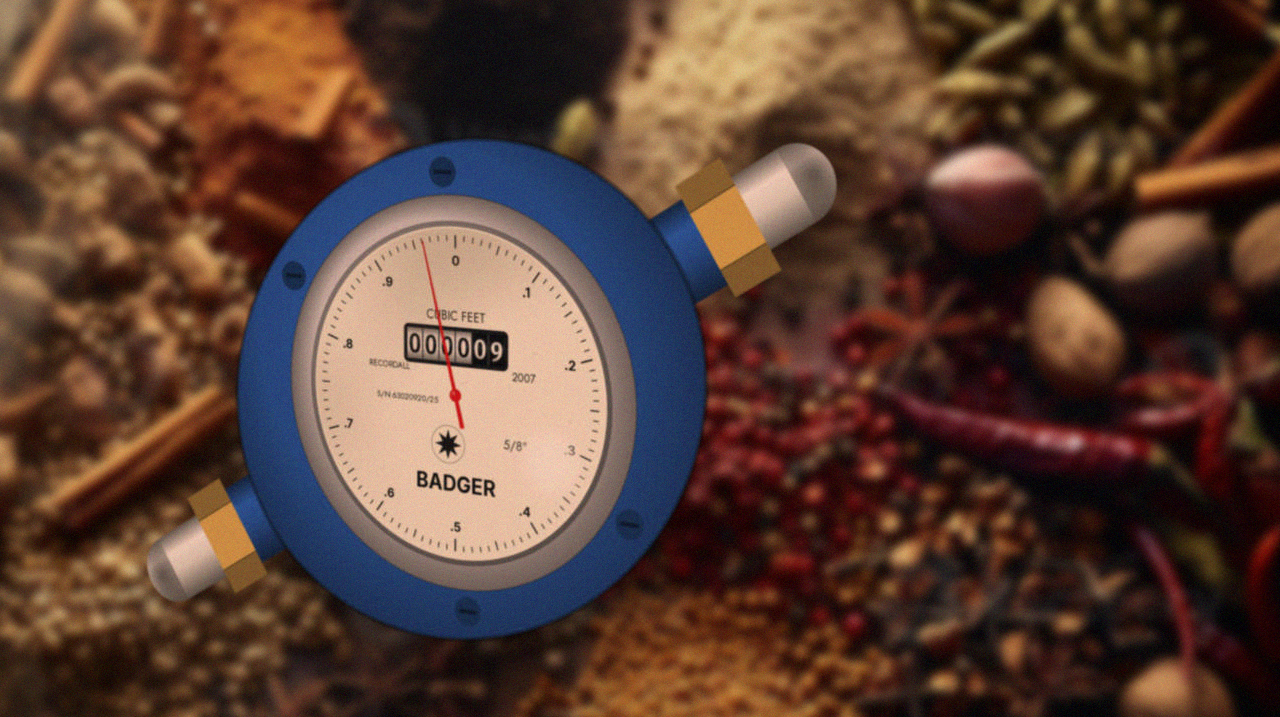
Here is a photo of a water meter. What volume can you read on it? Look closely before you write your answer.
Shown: 8.96 ft³
